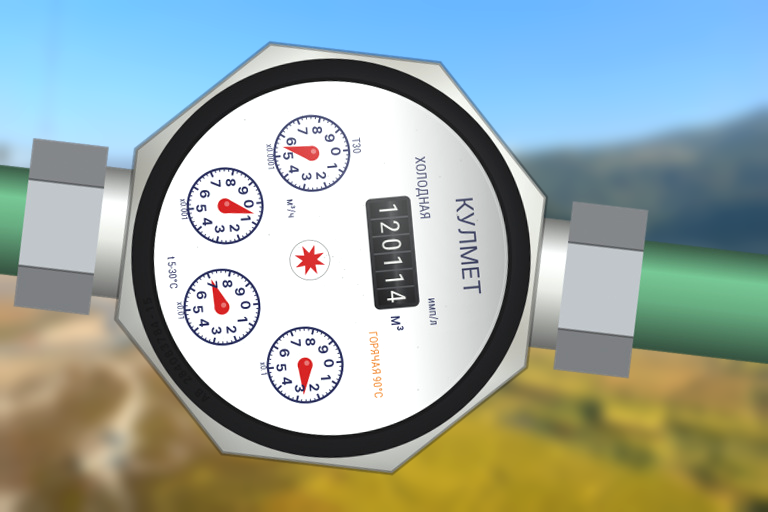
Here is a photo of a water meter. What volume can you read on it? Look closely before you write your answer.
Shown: 120114.2705 m³
